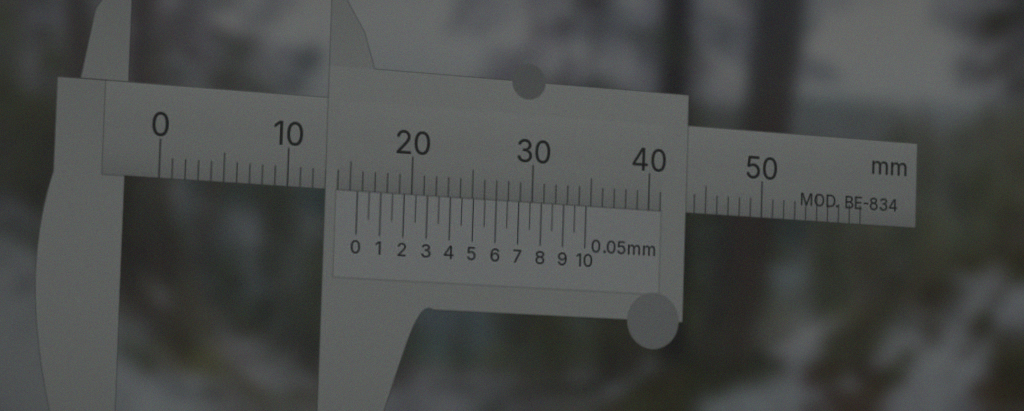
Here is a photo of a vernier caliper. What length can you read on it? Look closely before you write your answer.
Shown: 15.6 mm
